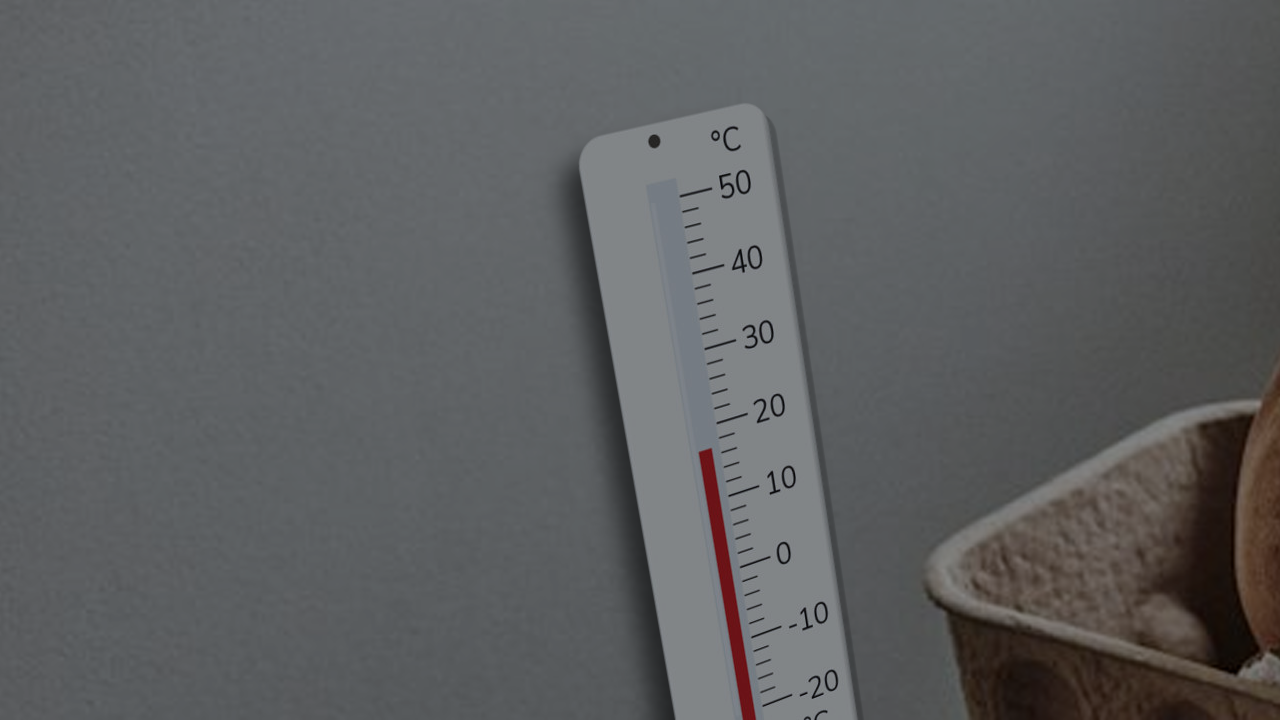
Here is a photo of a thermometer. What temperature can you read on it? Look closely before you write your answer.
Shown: 17 °C
